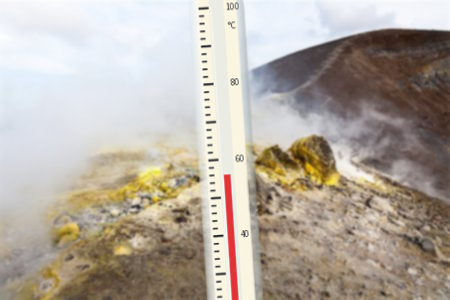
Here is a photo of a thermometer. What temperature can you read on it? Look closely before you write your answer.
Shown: 56 °C
